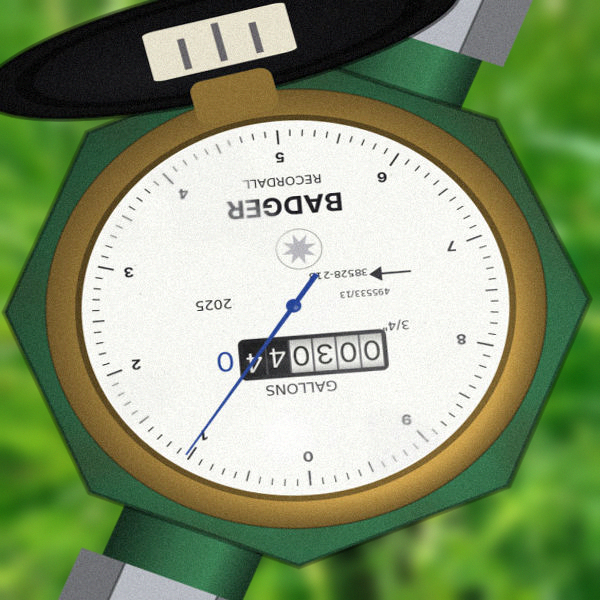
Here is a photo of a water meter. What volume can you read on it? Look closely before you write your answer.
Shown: 30441.0 gal
